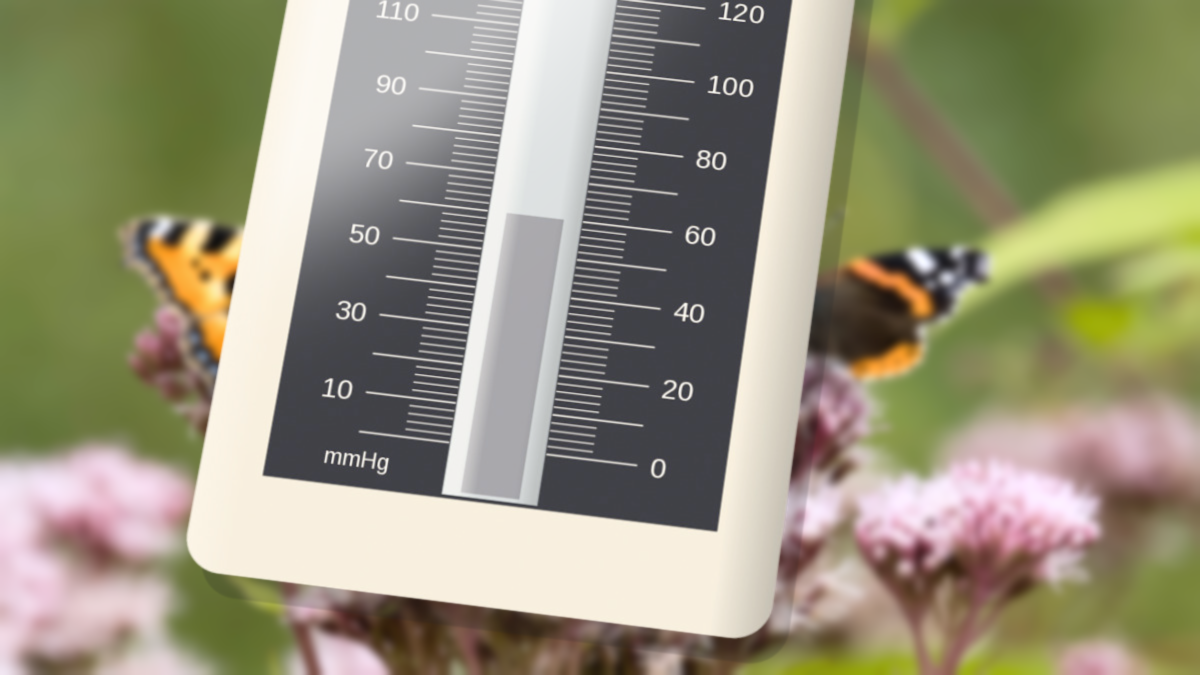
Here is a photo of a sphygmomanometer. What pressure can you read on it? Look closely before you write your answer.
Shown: 60 mmHg
